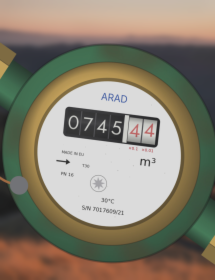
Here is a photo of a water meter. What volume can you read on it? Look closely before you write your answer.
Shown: 745.44 m³
